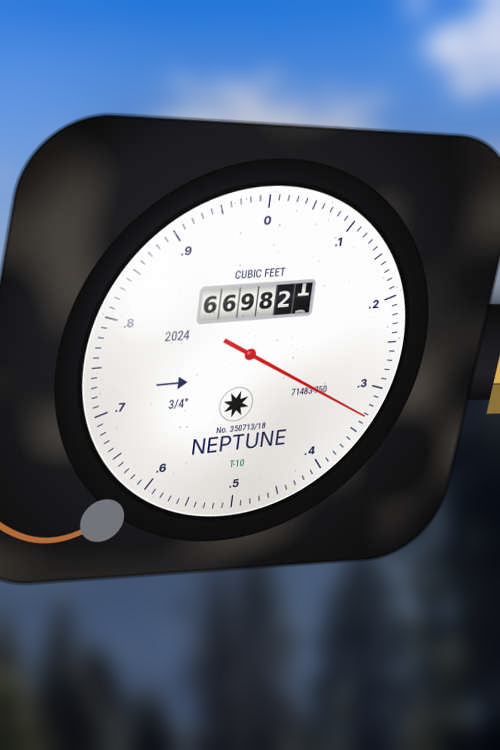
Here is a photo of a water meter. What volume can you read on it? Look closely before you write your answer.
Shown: 669821.33 ft³
